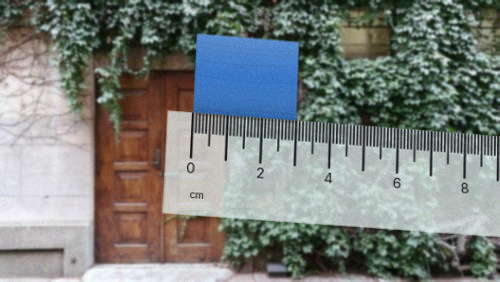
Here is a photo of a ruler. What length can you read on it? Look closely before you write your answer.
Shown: 3 cm
